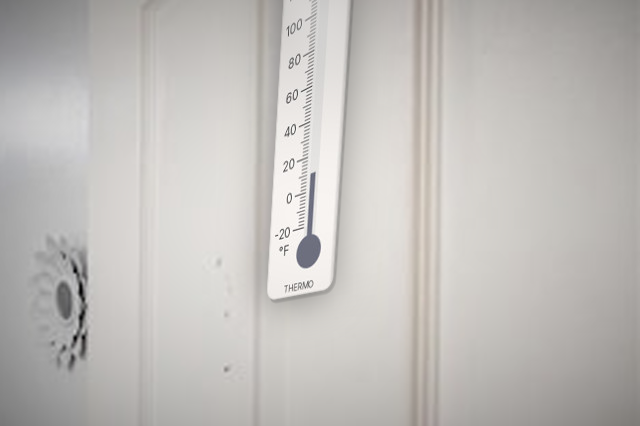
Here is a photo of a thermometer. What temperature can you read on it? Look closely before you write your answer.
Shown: 10 °F
